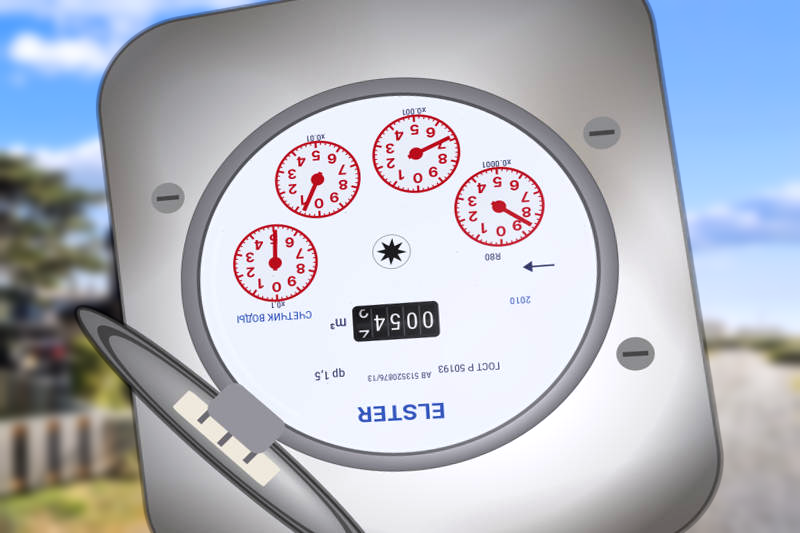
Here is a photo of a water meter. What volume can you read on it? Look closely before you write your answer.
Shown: 542.5068 m³
